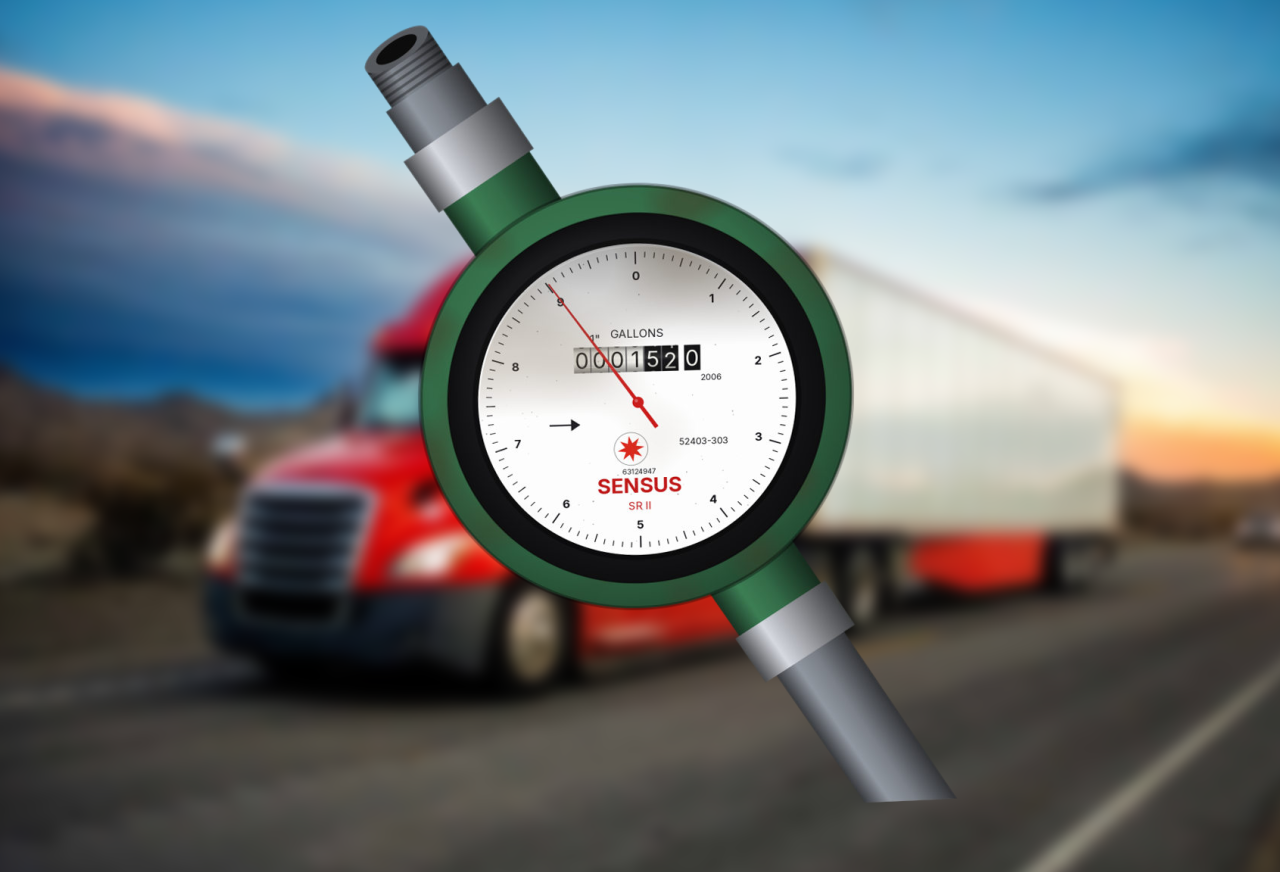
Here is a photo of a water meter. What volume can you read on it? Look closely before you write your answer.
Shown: 1519.0 gal
